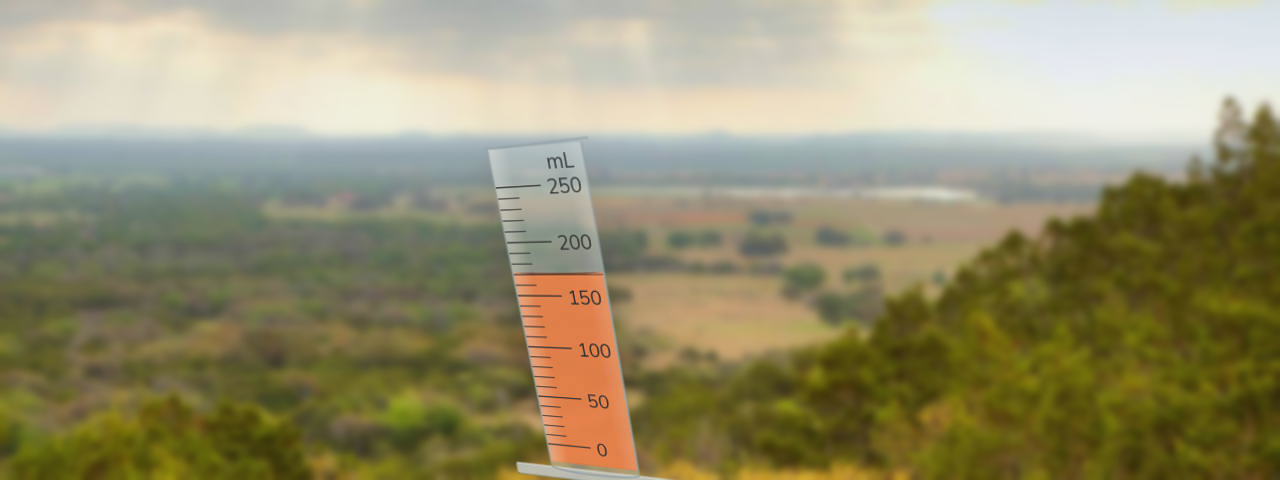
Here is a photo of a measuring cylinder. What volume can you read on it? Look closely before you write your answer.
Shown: 170 mL
